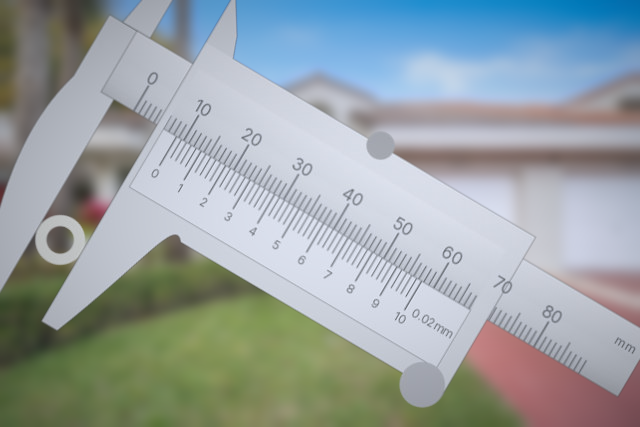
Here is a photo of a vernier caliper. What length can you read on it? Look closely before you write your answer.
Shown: 8.6 mm
